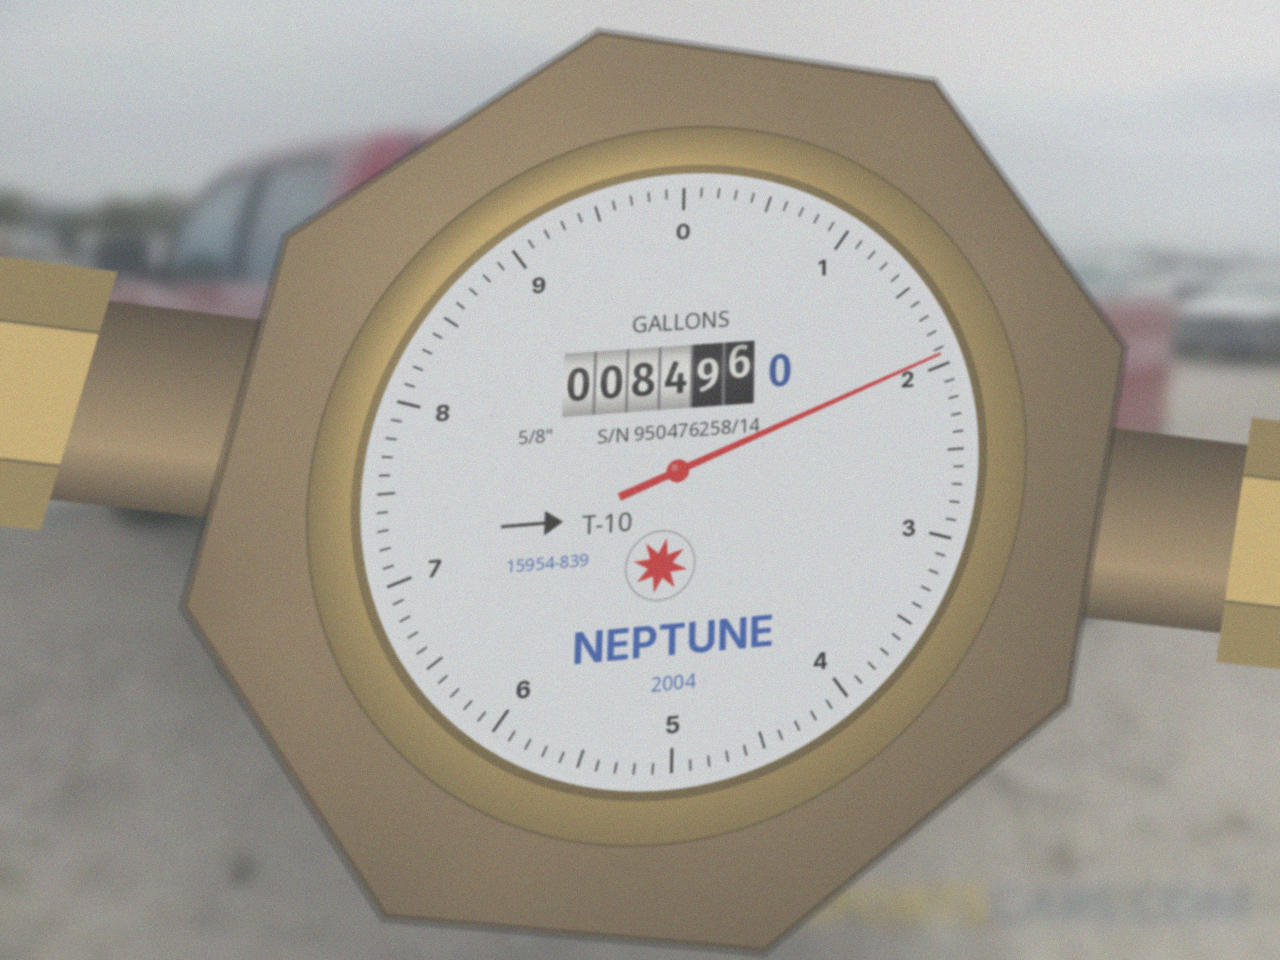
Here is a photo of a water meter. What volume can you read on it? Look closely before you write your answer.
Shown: 84961.9 gal
